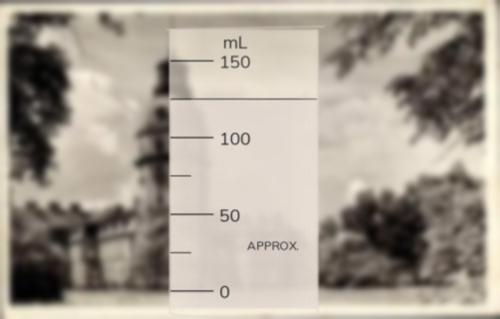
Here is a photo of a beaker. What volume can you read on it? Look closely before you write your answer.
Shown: 125 mL
